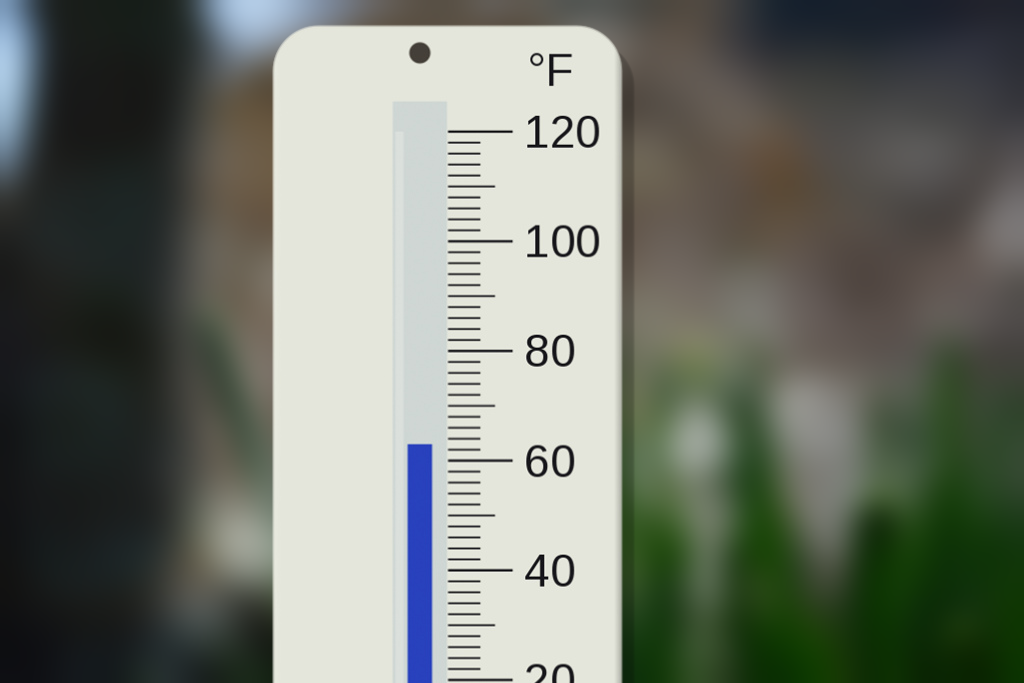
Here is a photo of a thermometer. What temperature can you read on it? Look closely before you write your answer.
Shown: 63 °F
